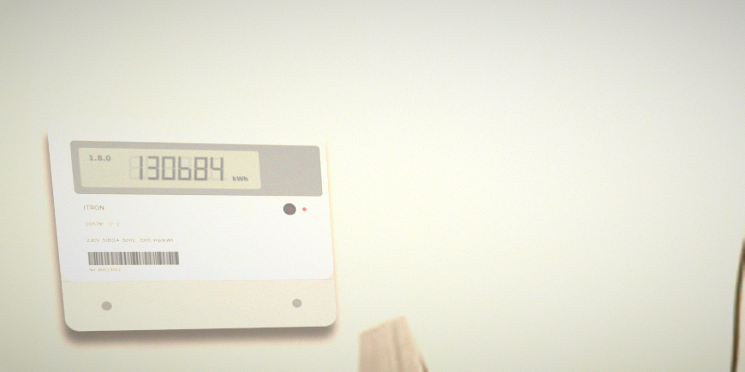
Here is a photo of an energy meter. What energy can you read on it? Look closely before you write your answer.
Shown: 130684 kWh
